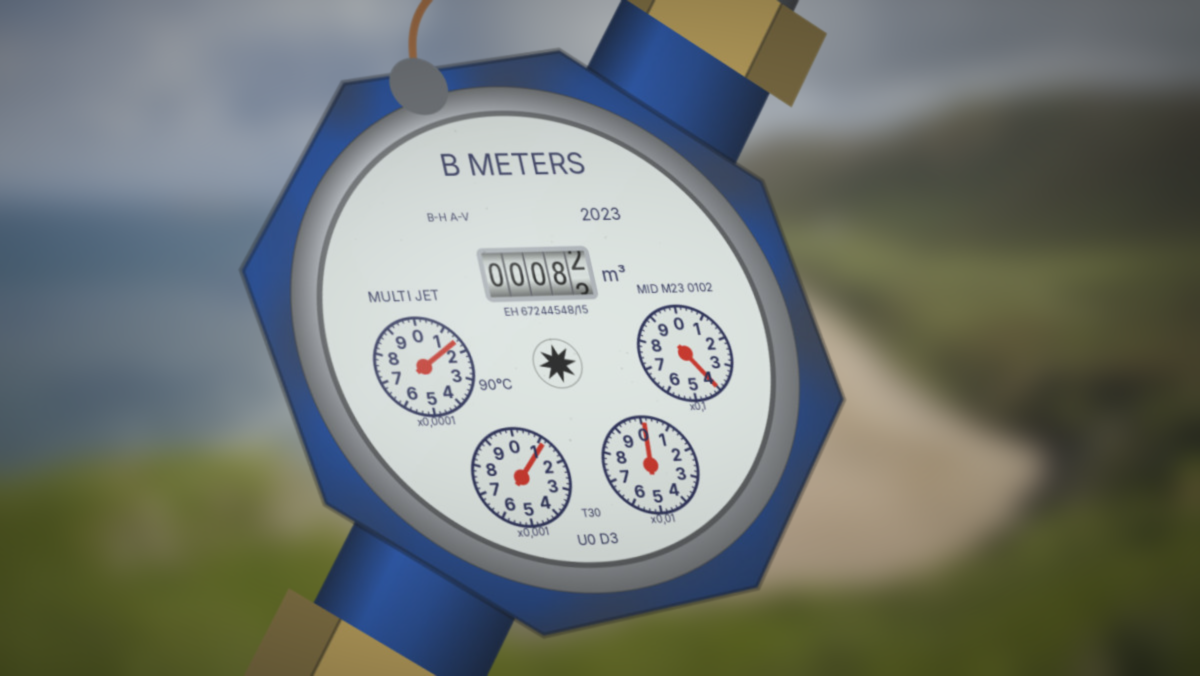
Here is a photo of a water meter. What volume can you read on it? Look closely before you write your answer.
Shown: 82.4011 m³
